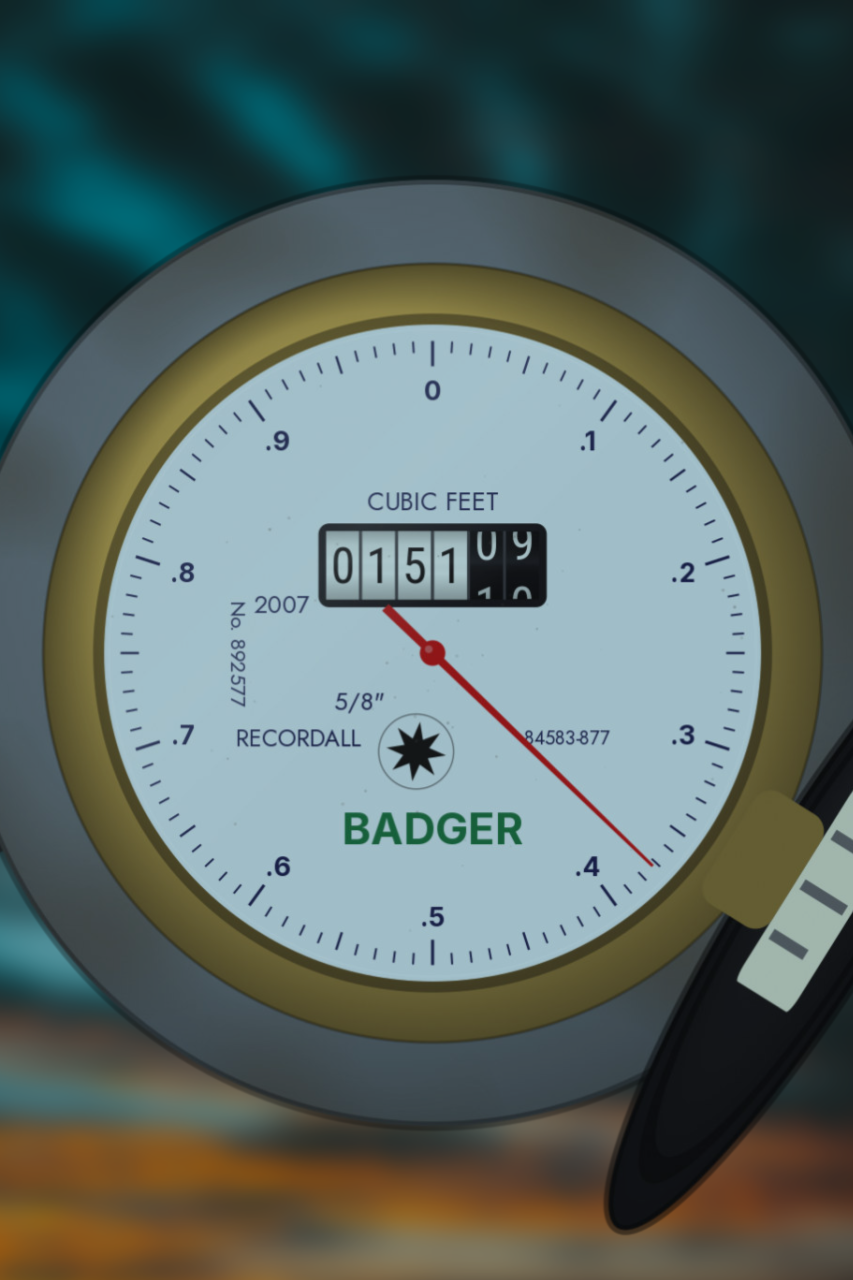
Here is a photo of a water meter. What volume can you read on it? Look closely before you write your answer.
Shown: 15109.37 ft³
